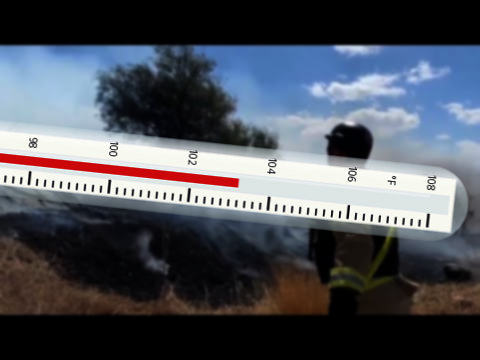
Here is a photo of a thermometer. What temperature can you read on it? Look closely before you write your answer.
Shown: 103.2 °F
